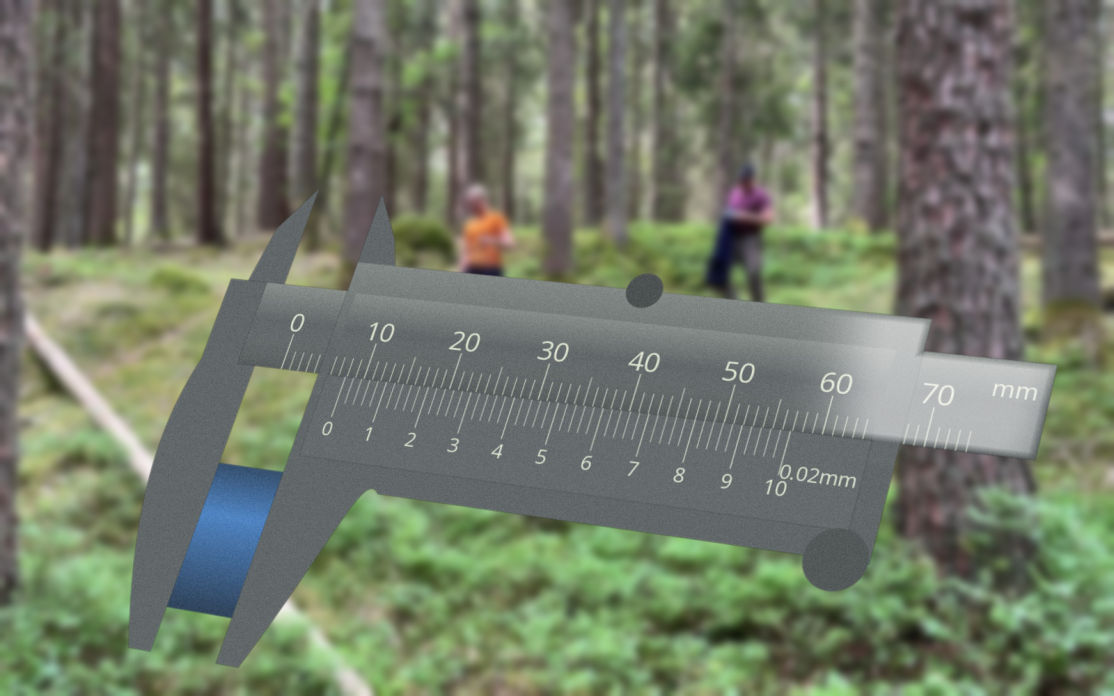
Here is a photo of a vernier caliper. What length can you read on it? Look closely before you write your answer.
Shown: 7.8 mm
